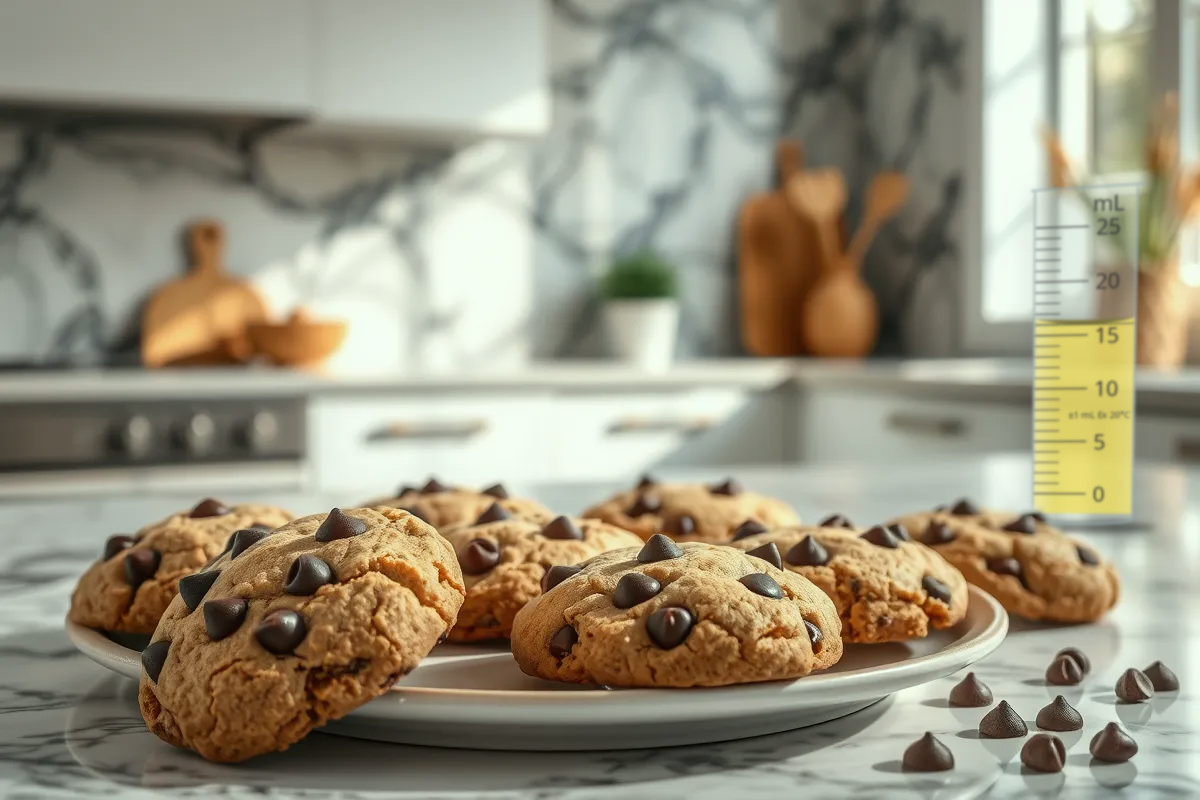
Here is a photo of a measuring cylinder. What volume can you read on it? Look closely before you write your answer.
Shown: 16 mL
